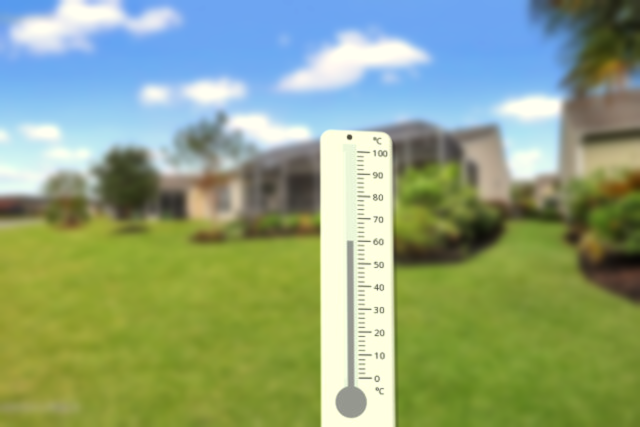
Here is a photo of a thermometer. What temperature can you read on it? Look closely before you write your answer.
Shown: 60 °C
